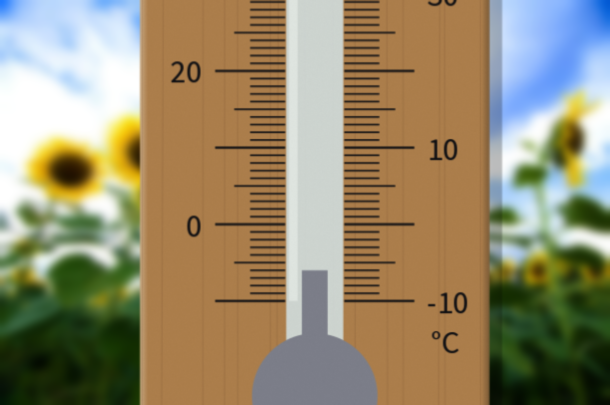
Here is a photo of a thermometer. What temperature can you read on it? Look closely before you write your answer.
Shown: -6 °C
